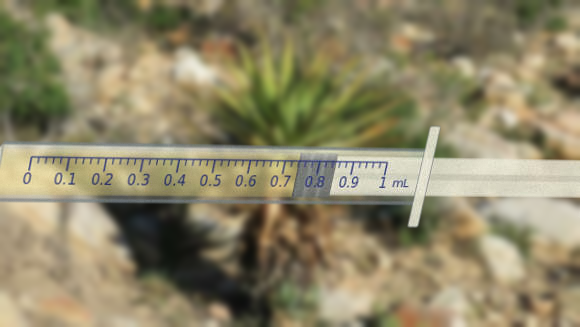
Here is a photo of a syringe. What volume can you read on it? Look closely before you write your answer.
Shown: 0.74 mL
